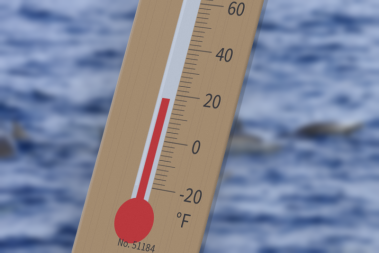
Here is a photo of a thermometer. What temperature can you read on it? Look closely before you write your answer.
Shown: 18 °F
